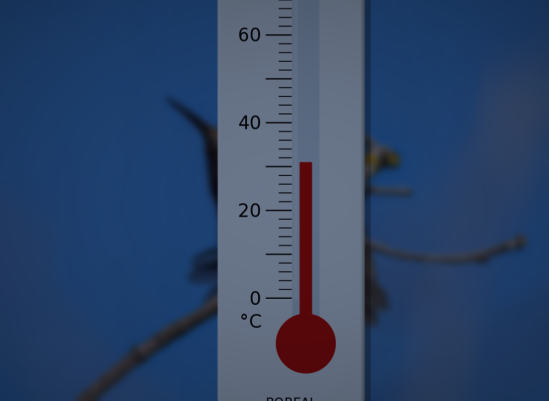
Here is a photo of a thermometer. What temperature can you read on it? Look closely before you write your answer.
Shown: 31 °C
